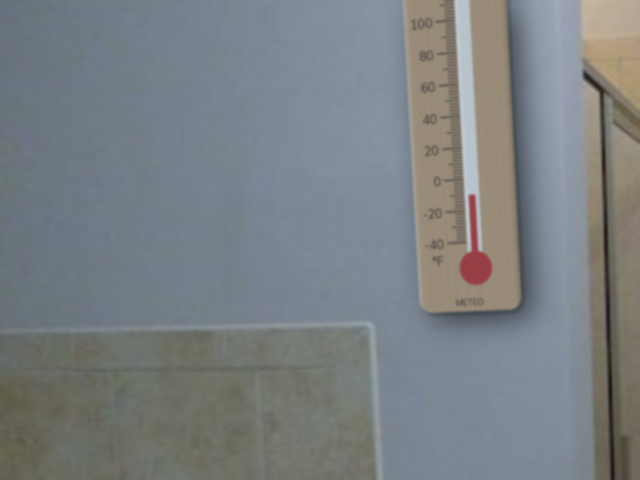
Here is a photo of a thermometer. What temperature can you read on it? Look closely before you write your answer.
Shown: -10 °F
